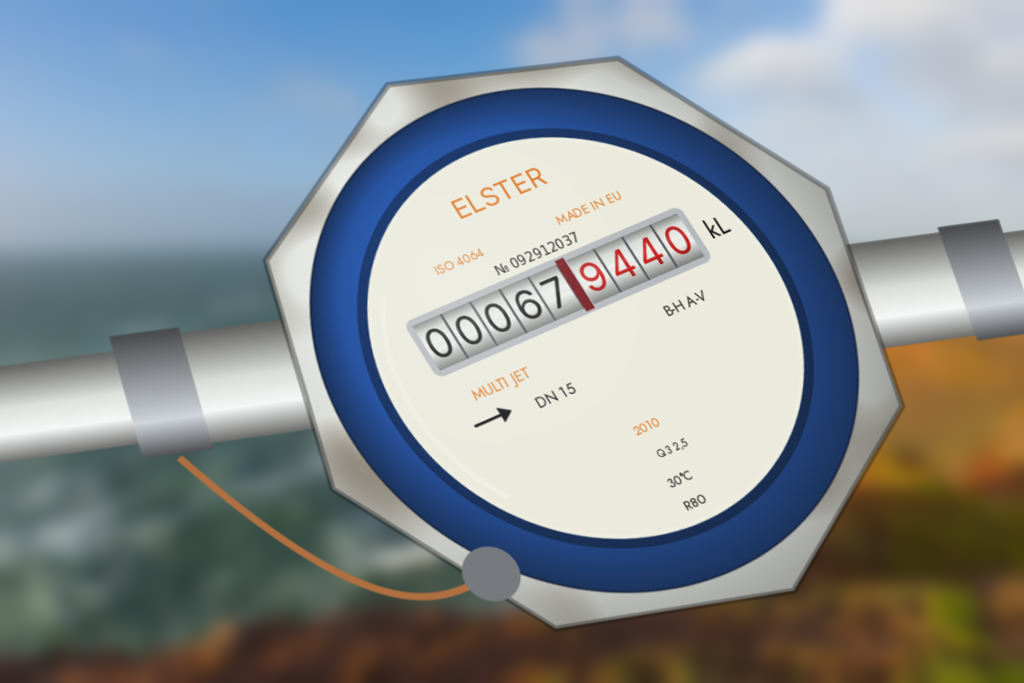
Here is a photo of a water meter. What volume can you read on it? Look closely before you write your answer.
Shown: 67.9440 kL
